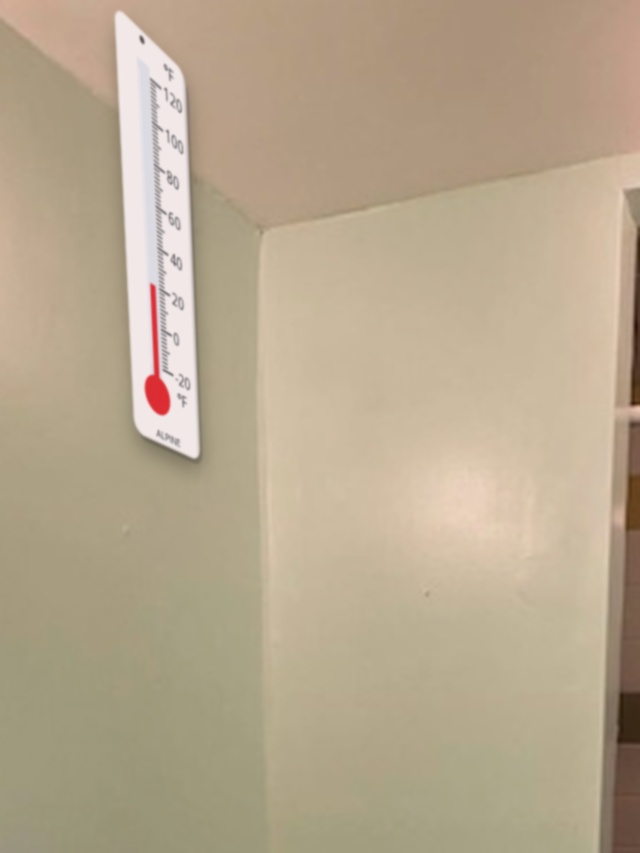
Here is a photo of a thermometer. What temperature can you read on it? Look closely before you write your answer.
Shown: 20 °F
